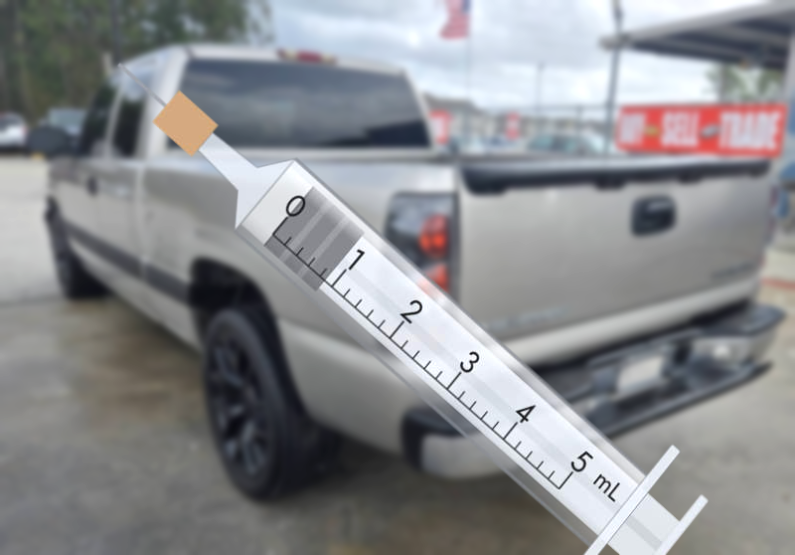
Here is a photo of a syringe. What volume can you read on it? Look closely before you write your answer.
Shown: 0 mL
